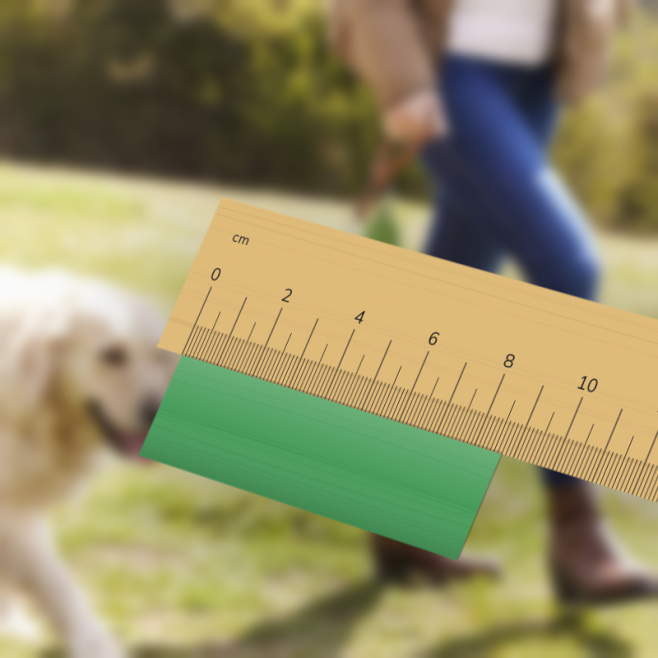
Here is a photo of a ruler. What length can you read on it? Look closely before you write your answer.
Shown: 8.7 cm
